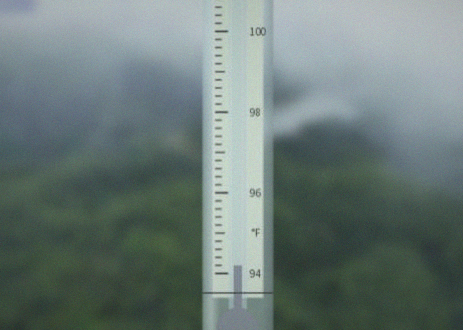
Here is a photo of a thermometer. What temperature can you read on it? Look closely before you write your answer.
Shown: 94.2 °F
